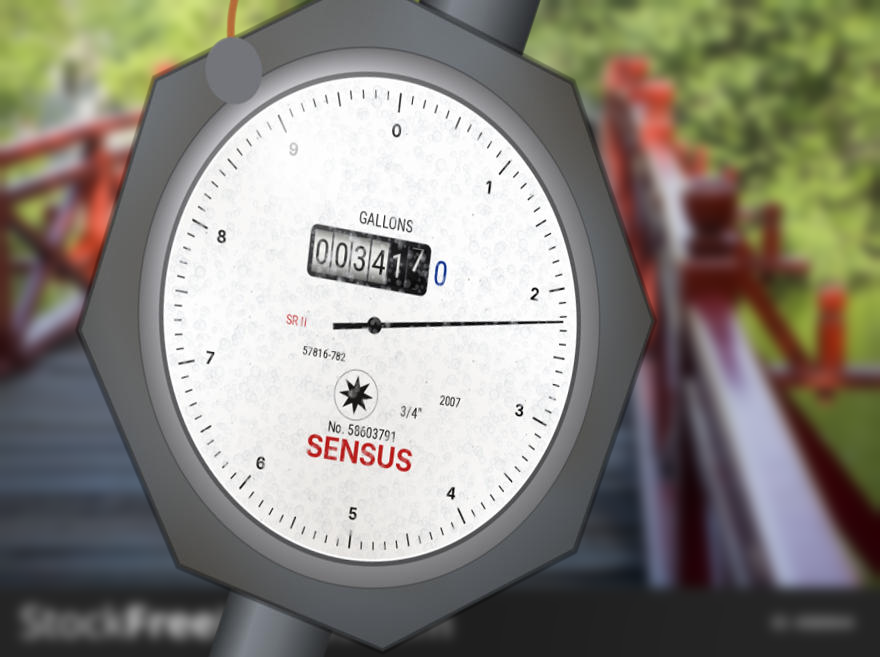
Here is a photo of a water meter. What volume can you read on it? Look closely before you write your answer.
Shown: 34172.2 gal
